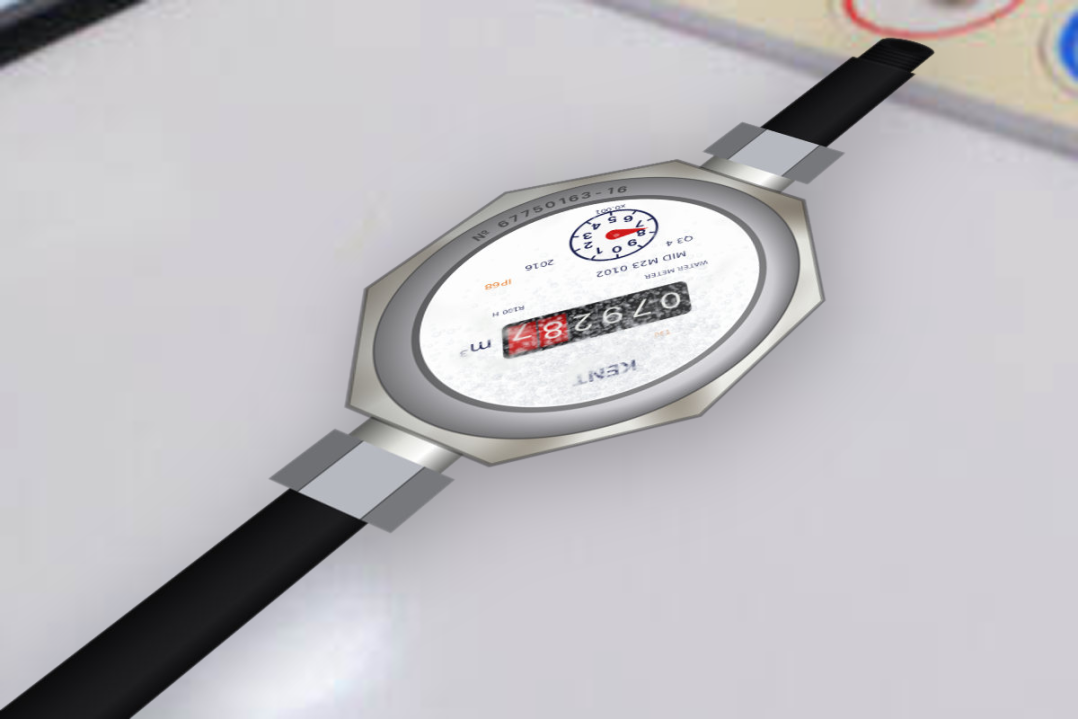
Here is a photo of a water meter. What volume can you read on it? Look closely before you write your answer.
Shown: 792.867 m³
